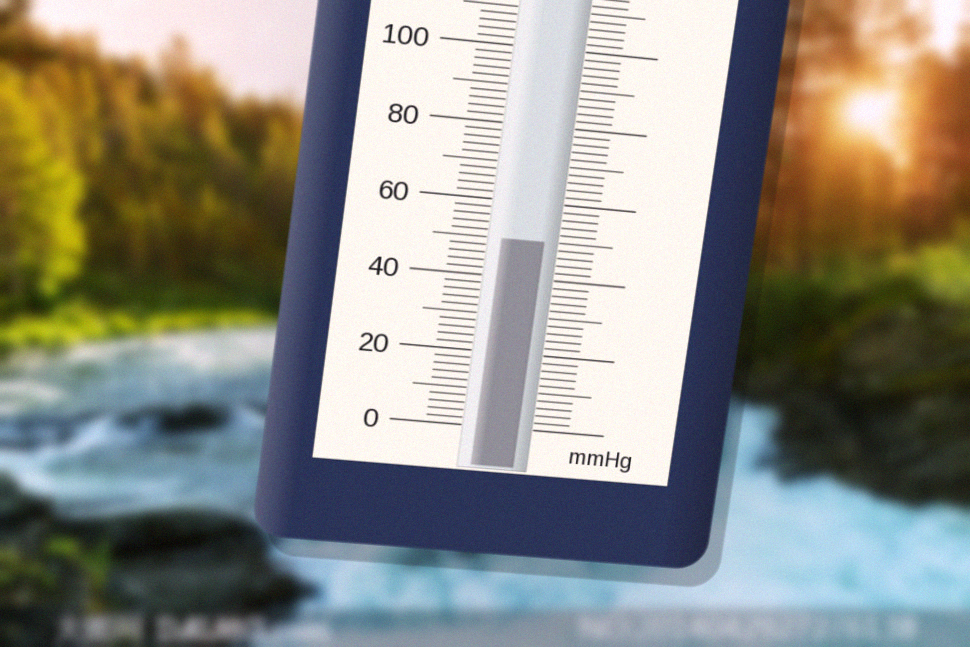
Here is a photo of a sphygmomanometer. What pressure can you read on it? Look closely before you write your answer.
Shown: 50 mmHg
